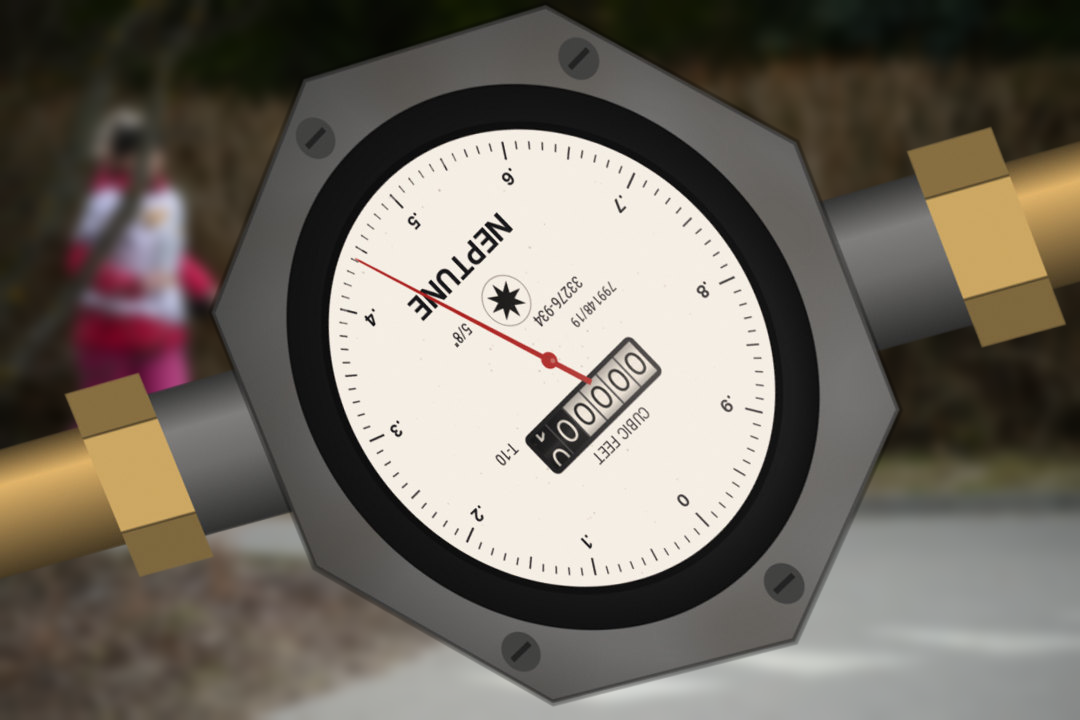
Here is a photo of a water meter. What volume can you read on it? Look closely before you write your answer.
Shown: 0.44 ft³
